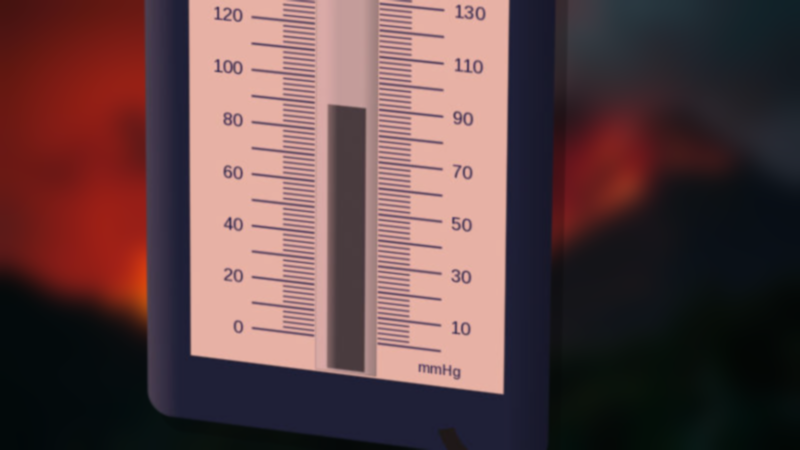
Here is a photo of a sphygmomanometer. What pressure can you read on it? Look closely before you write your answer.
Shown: 90 mmHg
